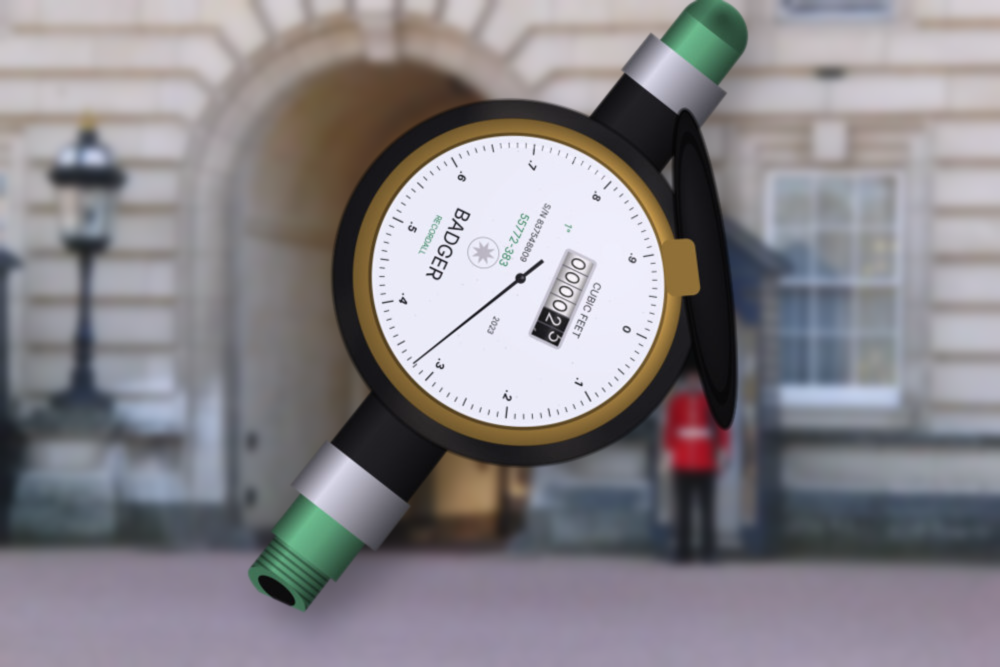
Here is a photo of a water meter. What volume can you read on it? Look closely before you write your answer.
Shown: 25.32 ft³
